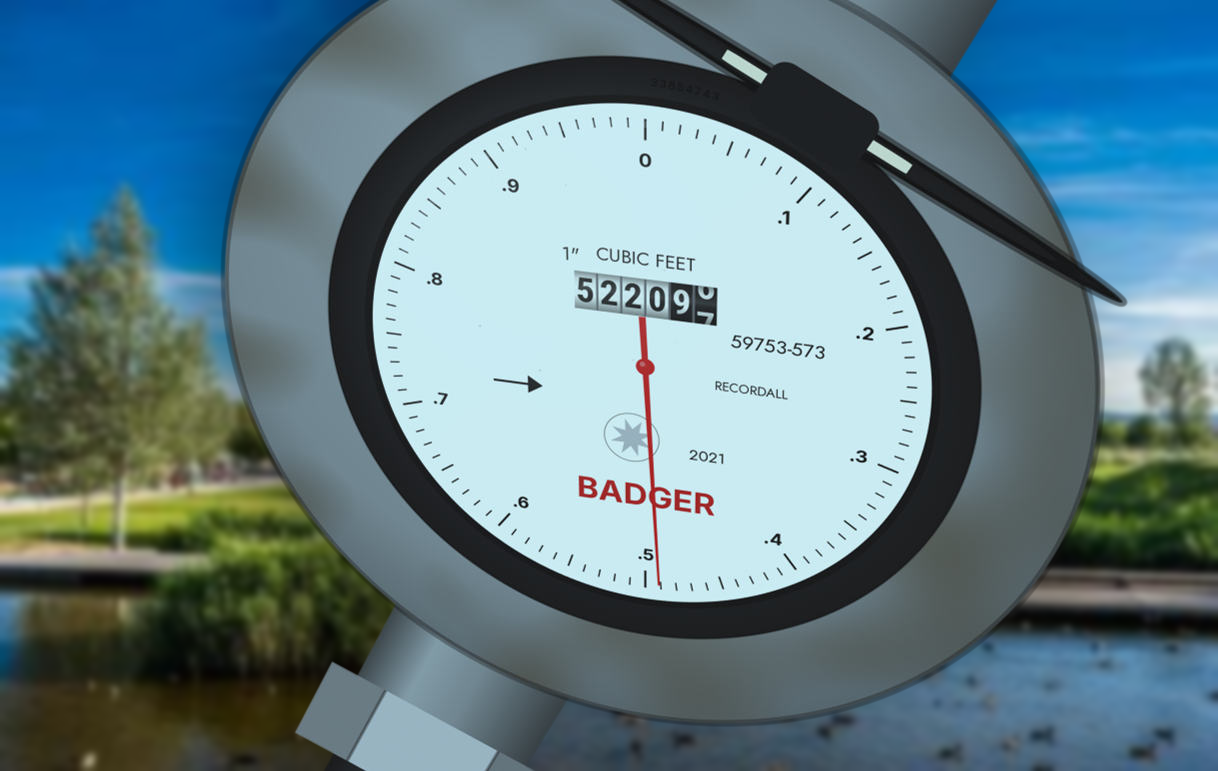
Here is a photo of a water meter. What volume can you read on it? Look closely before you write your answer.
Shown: 522096.49 ft³
